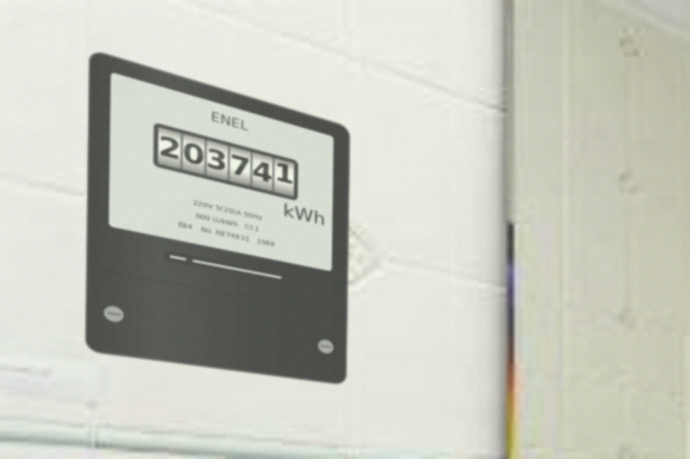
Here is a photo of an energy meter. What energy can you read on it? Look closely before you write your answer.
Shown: 203741 kWh
